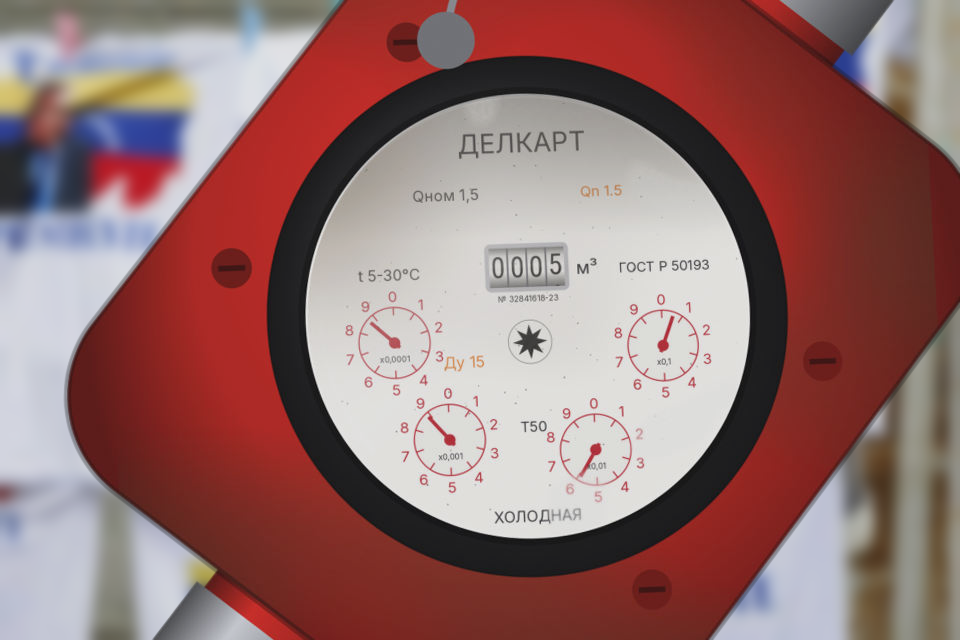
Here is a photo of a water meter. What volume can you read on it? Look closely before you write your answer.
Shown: 5.0588 m³
